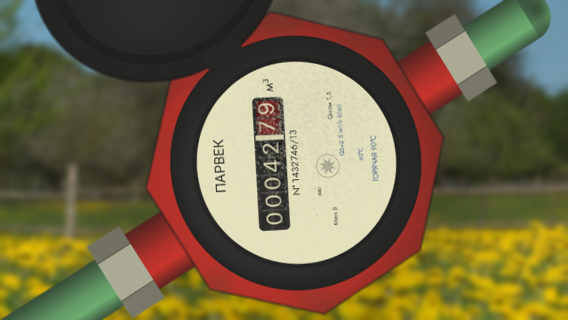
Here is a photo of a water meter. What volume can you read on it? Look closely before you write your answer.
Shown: 42.79 m³
